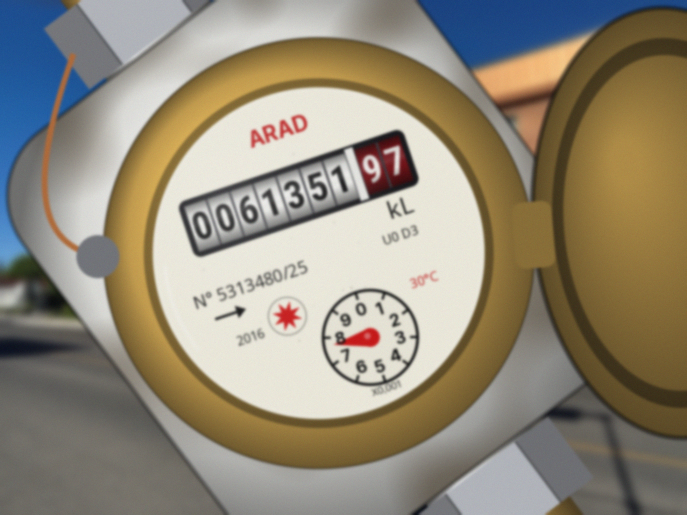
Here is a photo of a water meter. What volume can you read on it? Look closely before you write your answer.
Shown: 61351.977 kL
